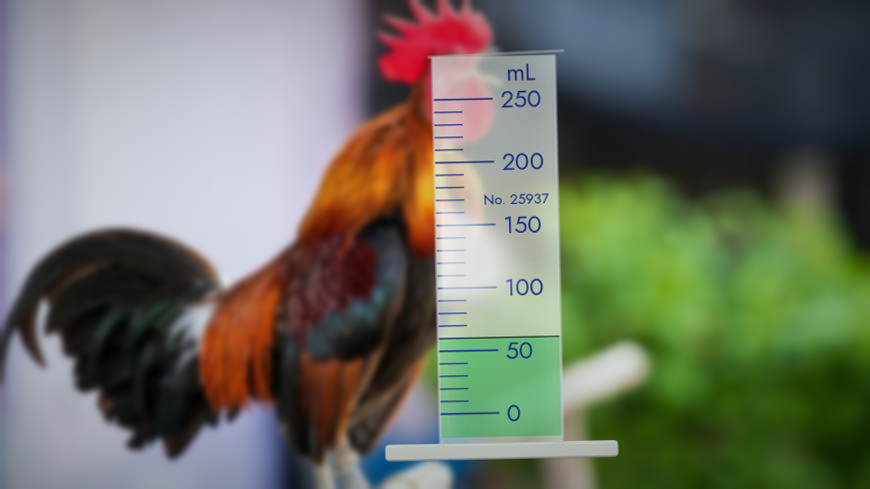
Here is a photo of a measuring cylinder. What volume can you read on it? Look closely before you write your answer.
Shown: 60 mL
